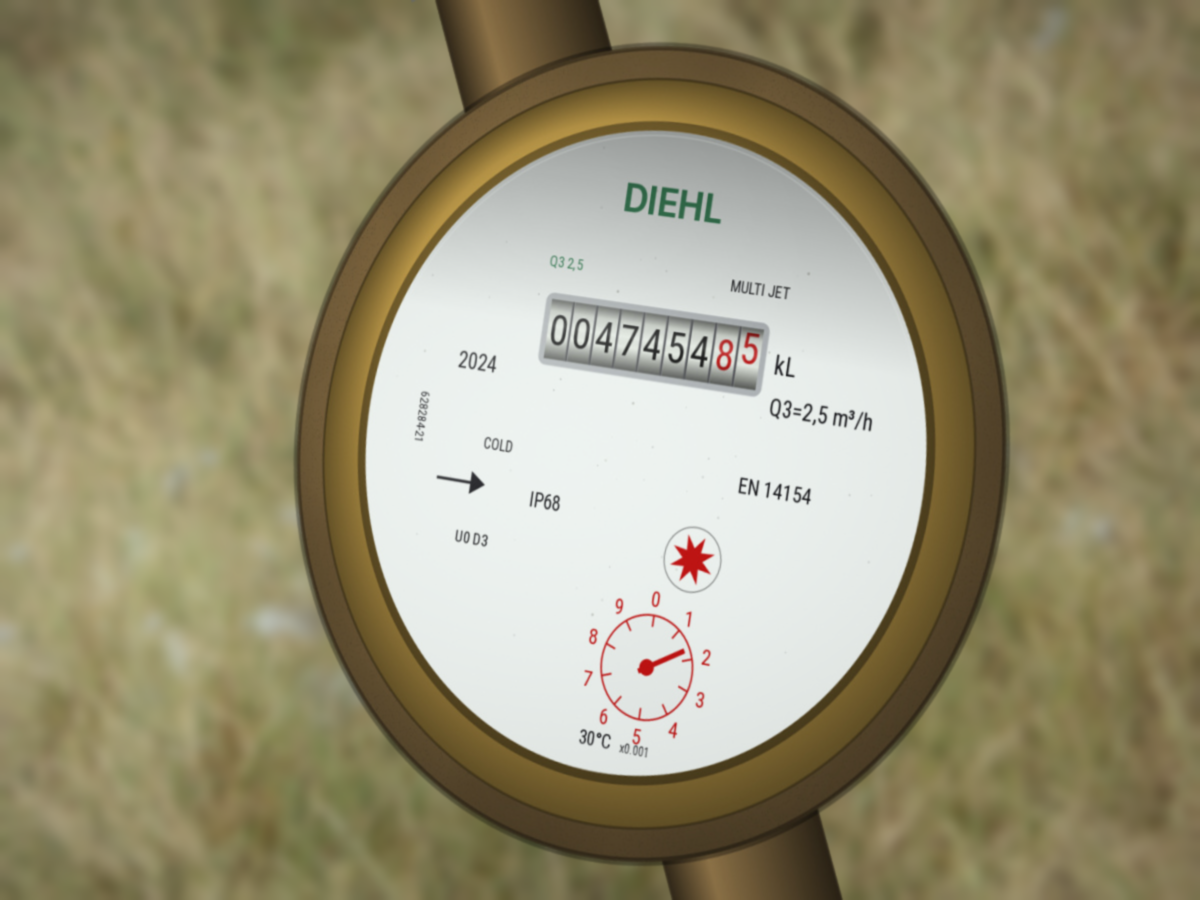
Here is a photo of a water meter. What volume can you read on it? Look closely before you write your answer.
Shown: 47454.851 kL
